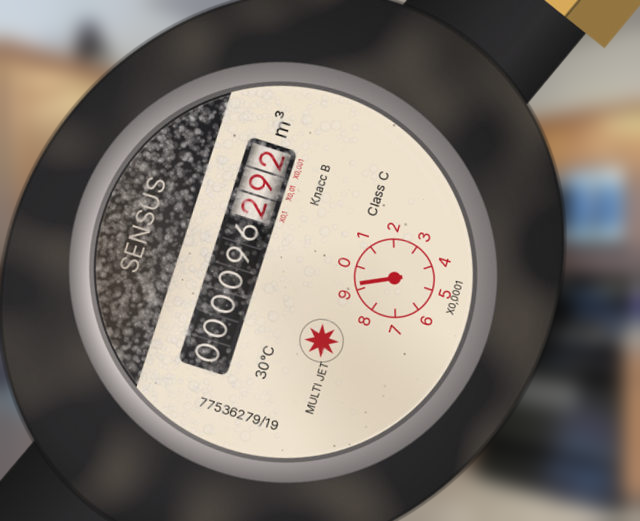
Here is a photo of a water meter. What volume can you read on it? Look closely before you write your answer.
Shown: 96.2919 m³
